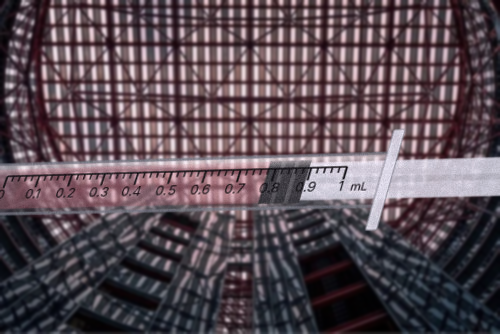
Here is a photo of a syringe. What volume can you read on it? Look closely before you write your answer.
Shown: 0.78 mL
